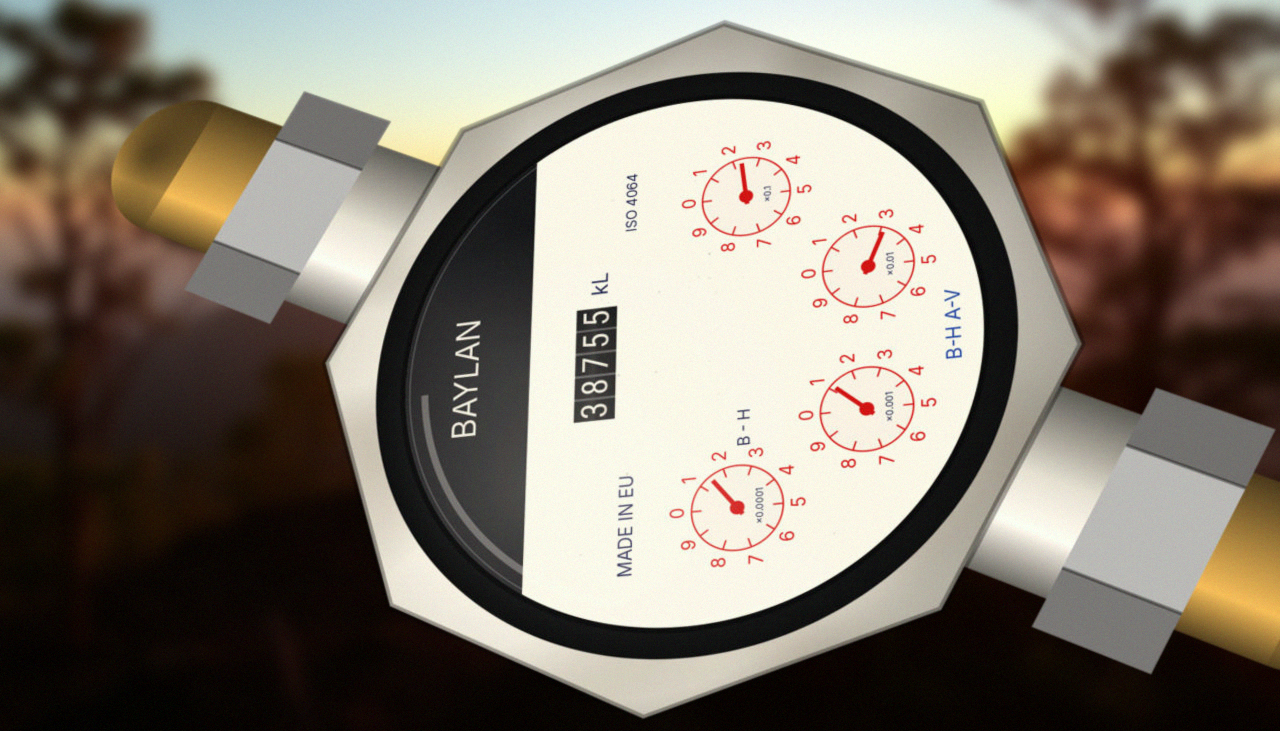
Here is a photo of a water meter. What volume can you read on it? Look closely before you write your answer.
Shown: 38755.2311 kL
